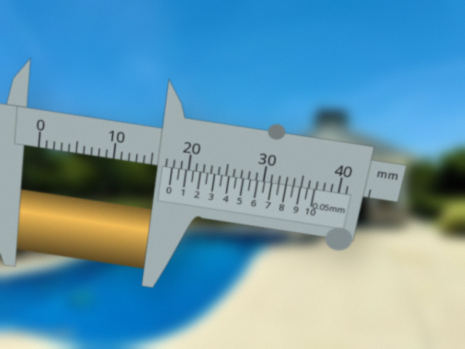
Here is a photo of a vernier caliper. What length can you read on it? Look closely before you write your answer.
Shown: 17.8 mm
